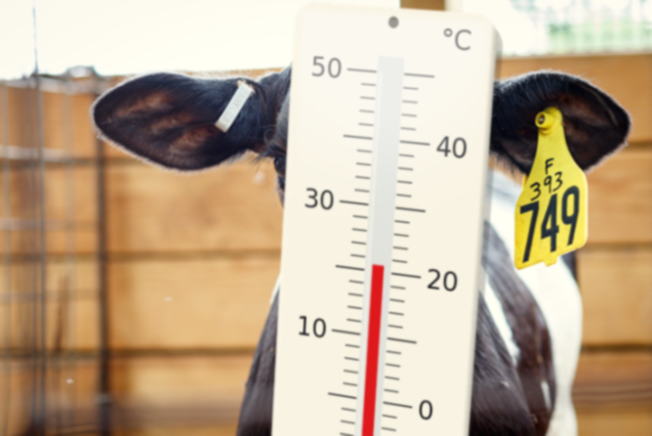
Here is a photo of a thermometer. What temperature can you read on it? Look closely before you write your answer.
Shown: 21 °C
